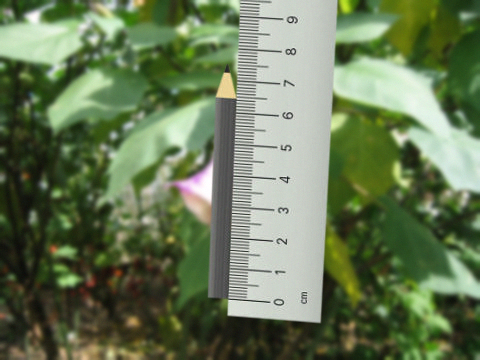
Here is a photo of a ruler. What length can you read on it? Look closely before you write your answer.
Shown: 7.5 cm
